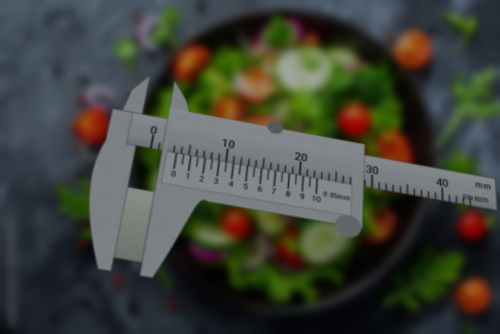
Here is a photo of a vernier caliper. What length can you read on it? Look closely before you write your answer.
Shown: 3.4 mm
